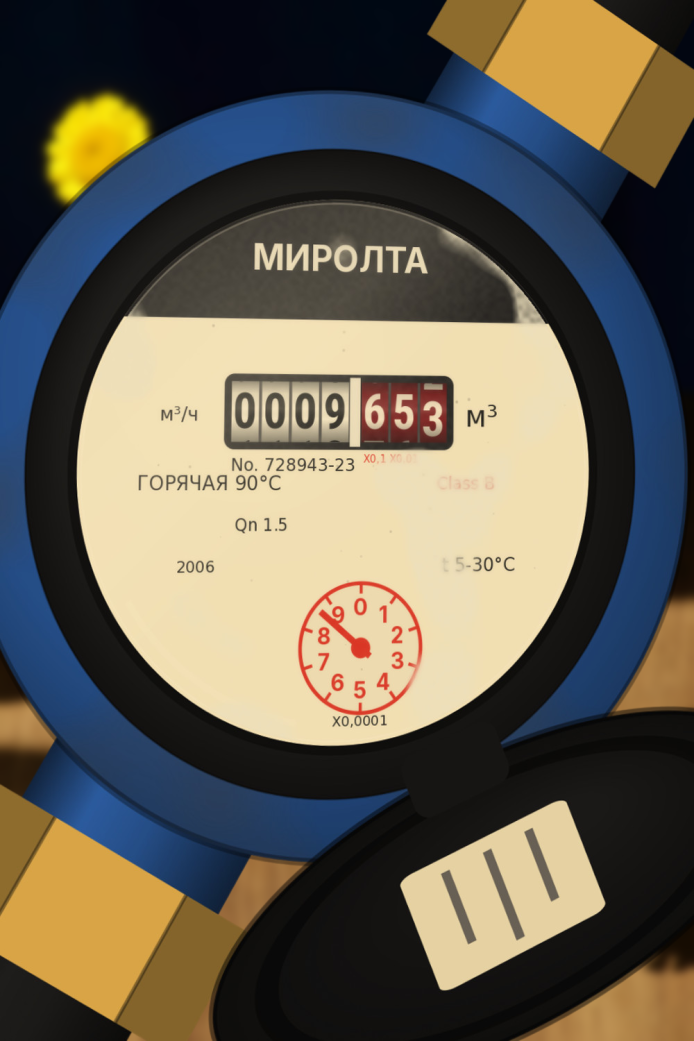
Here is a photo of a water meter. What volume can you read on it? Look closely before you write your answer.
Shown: 9.6528 m³
